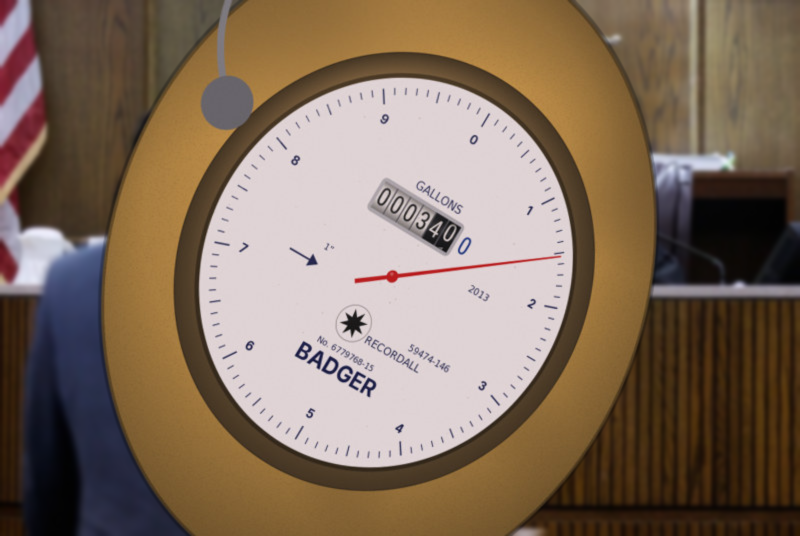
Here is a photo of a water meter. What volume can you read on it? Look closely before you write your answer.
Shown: 3401.5 gal
